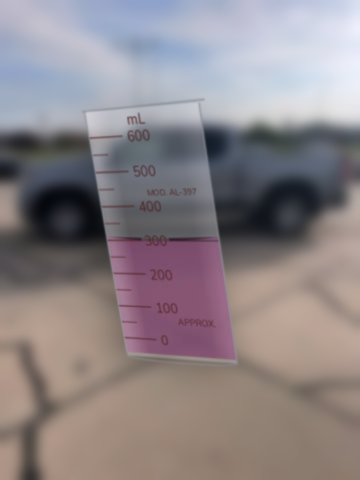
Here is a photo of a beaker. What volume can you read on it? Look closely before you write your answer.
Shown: 300 mL
